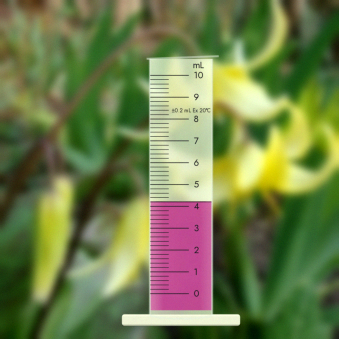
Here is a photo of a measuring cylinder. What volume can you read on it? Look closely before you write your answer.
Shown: 4.2 mL
